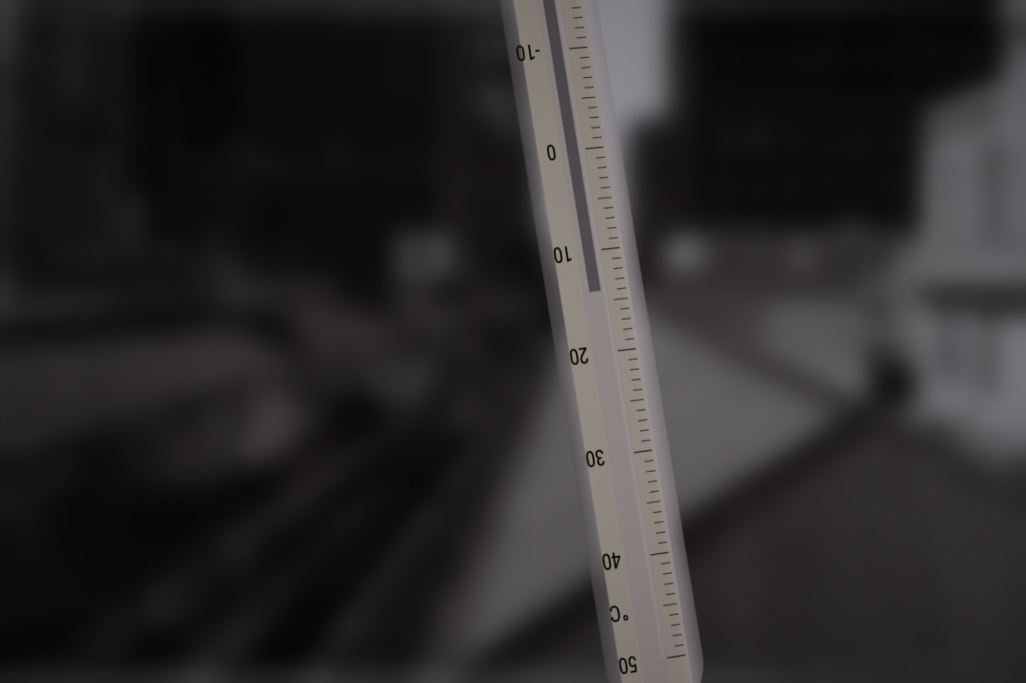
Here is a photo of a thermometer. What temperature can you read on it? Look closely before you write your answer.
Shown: 14 °C
